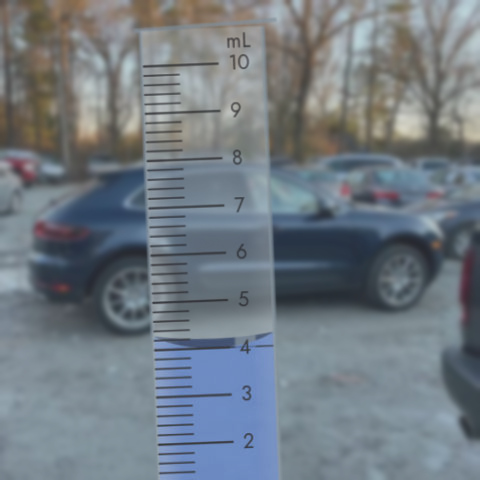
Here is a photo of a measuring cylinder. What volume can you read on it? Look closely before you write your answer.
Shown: 4 mL
